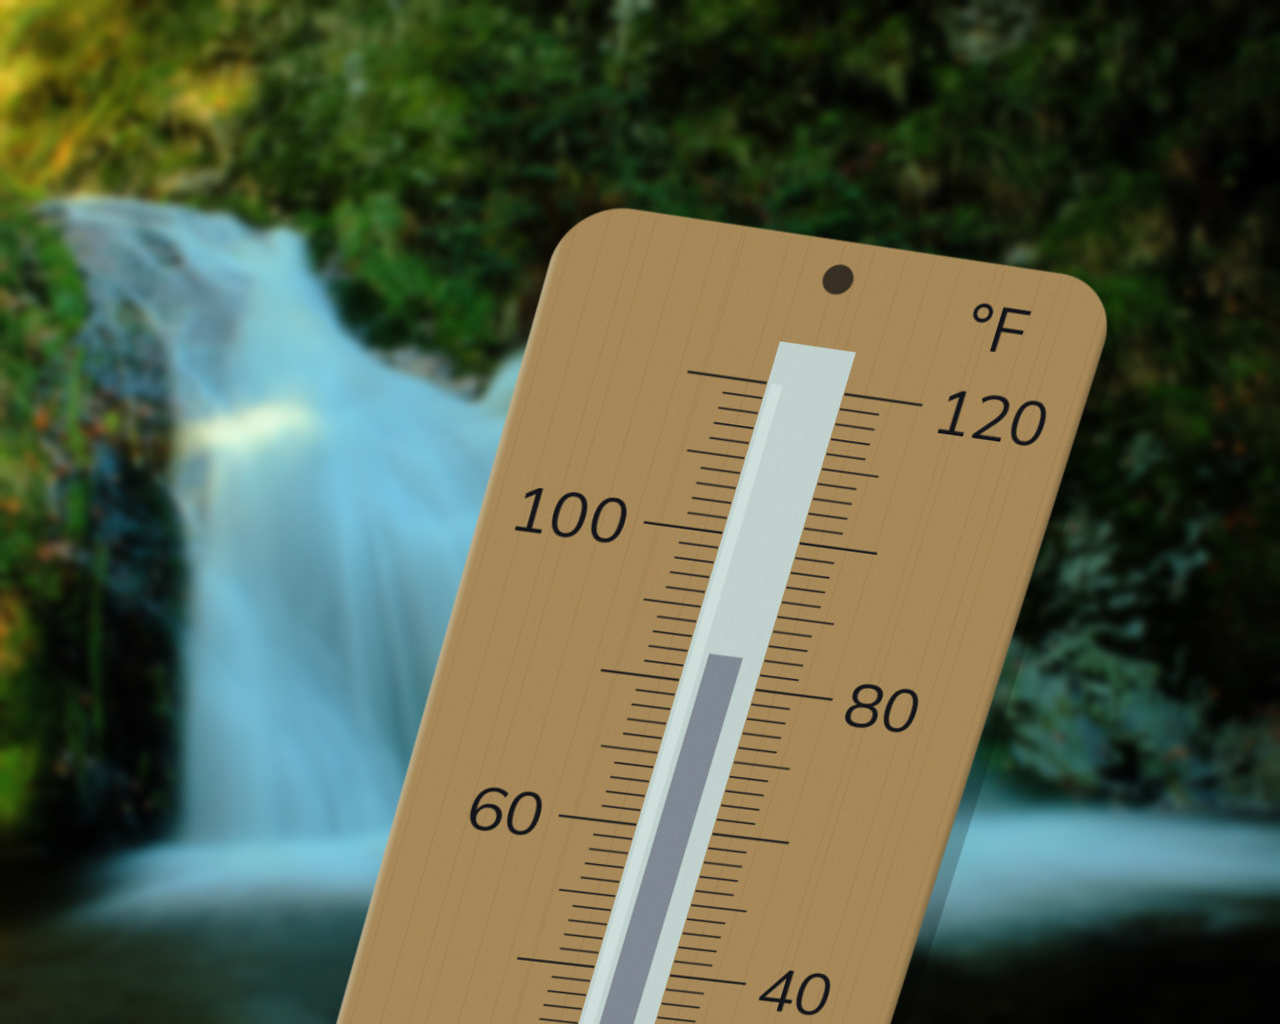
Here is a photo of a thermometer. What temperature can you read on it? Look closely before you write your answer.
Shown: 84 °F
